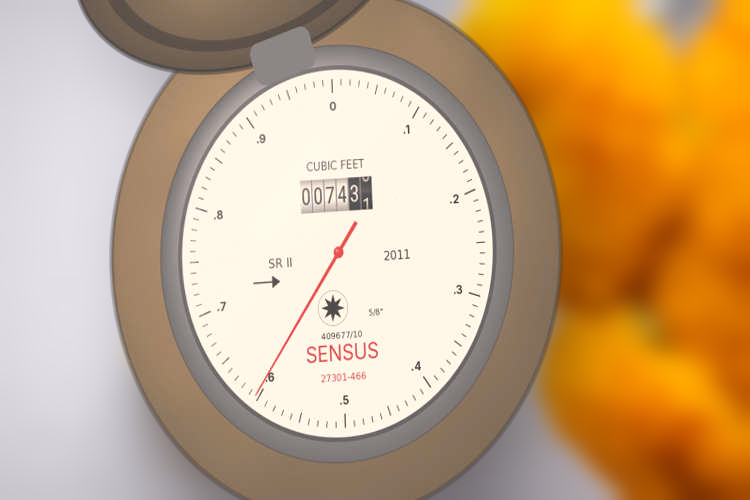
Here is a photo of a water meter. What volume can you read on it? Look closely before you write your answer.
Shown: 7430.60 ft³
